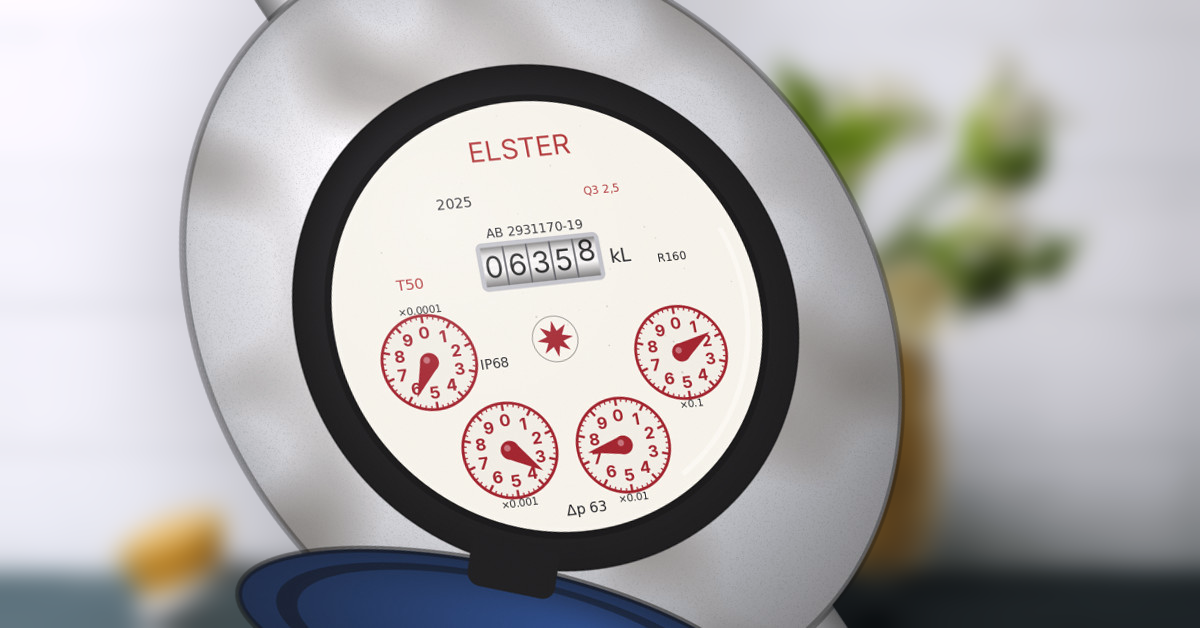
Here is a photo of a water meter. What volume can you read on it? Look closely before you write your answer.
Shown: 6358.1735 kL
